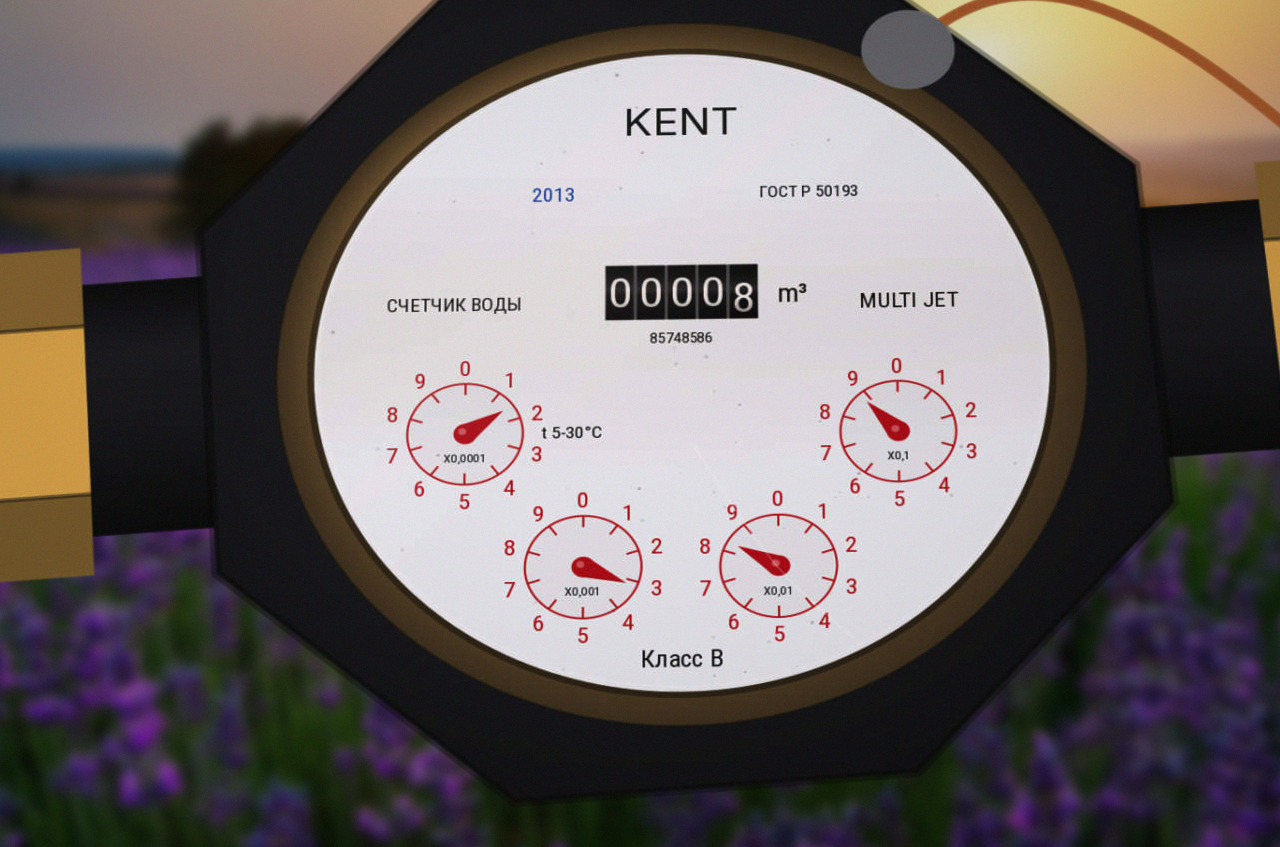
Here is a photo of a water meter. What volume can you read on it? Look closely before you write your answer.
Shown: 7.8831 m³
